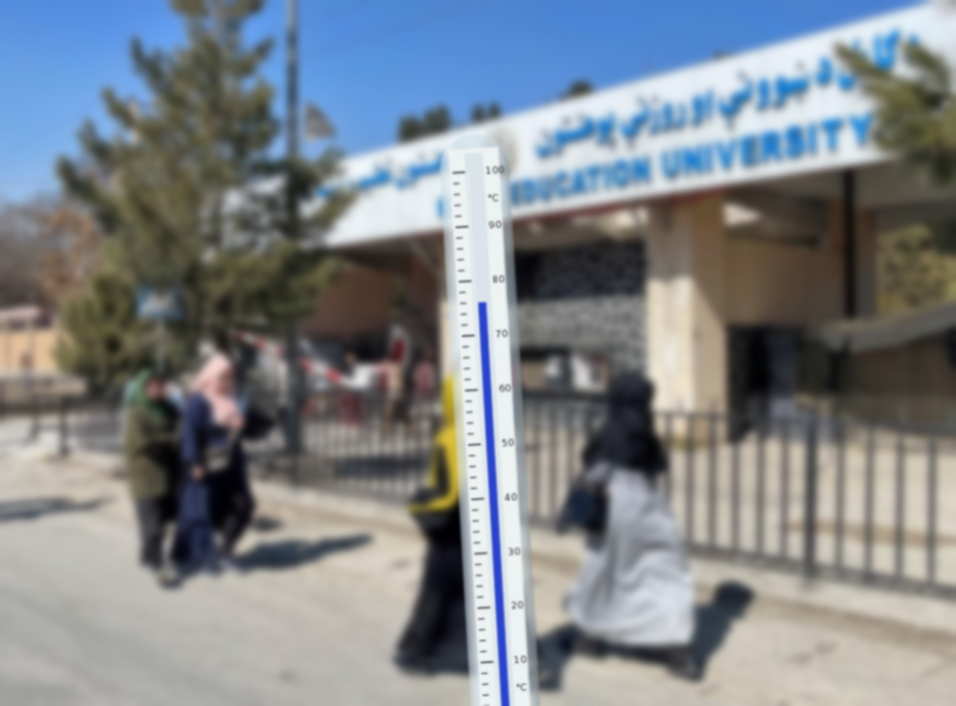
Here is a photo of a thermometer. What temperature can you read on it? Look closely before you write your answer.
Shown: 76 °C
